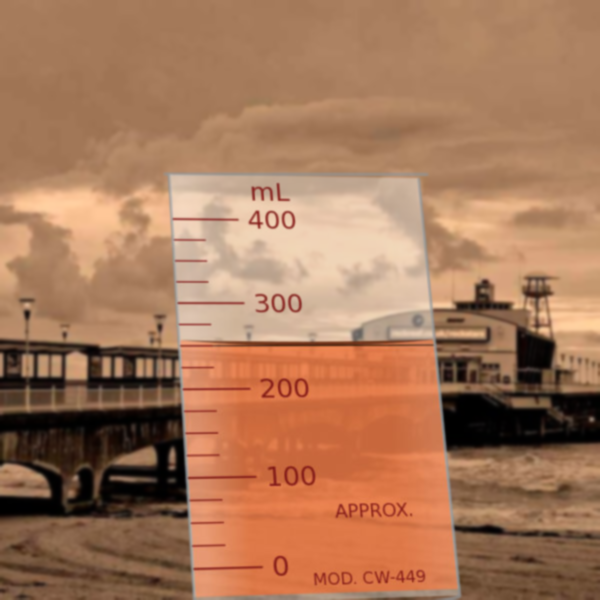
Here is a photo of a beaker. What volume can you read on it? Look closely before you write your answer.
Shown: 250 mL
